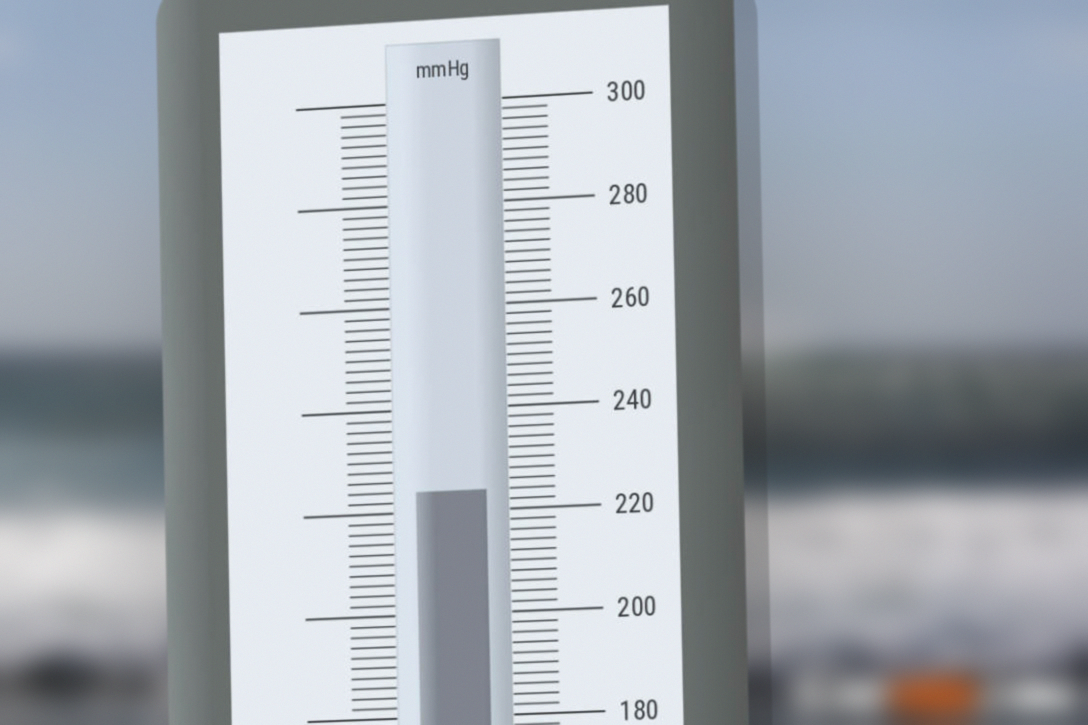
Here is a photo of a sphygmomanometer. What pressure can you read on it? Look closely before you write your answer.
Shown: 224 mmHg
